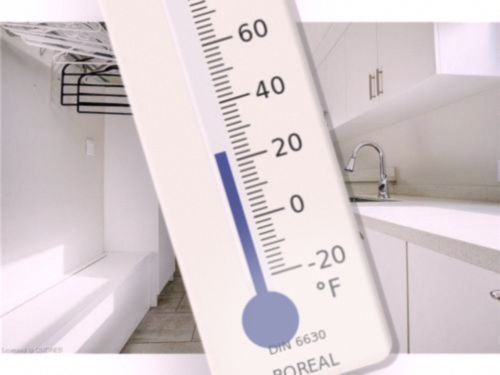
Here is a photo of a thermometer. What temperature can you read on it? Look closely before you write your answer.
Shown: 24 °F
